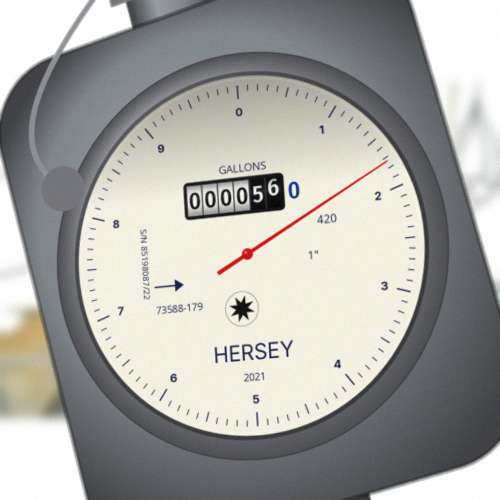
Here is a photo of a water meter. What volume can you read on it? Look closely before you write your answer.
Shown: 561.7 gal
